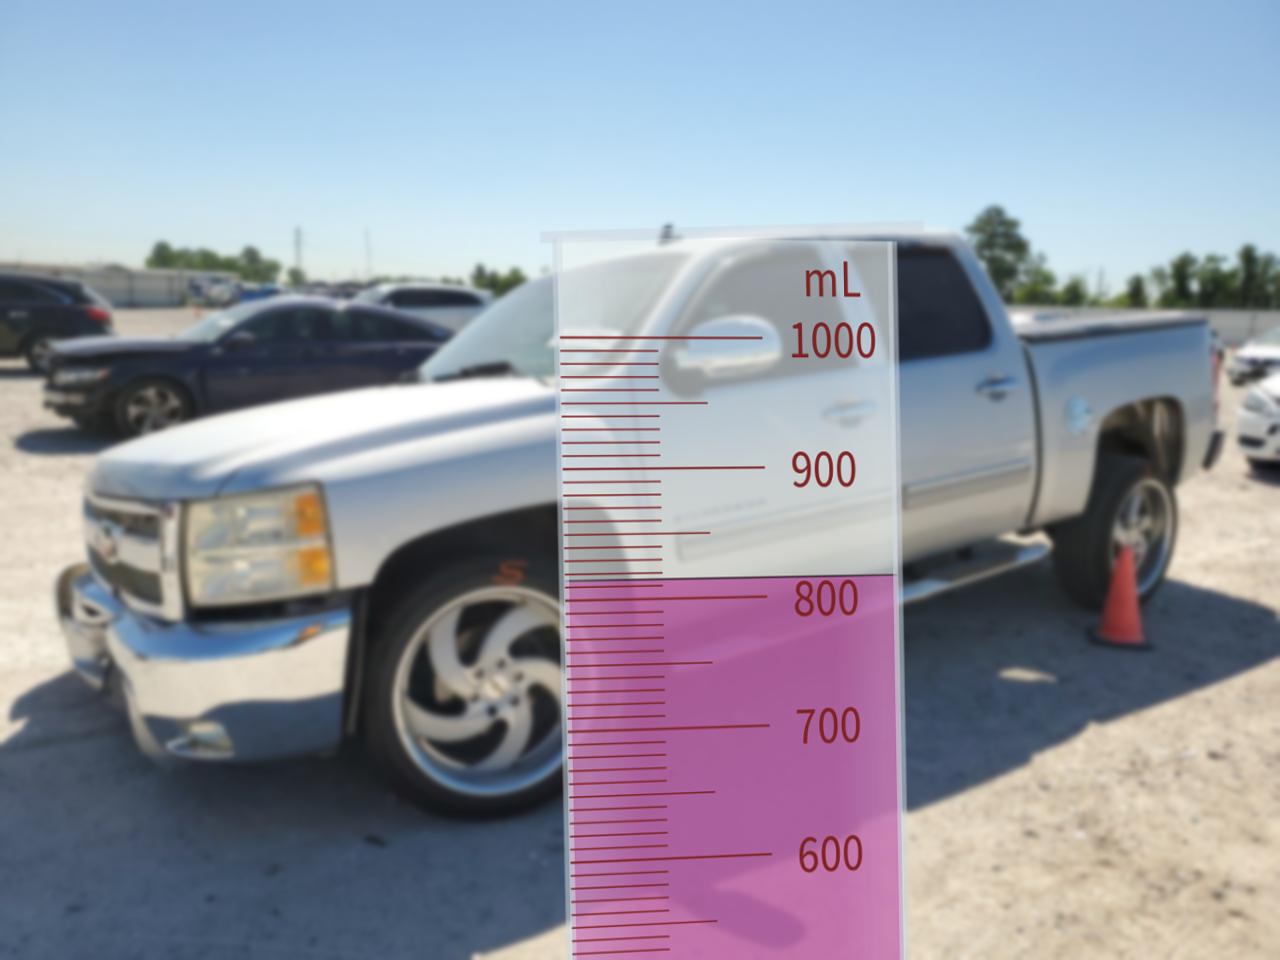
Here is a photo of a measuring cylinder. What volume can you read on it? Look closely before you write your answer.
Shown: 815 mL
